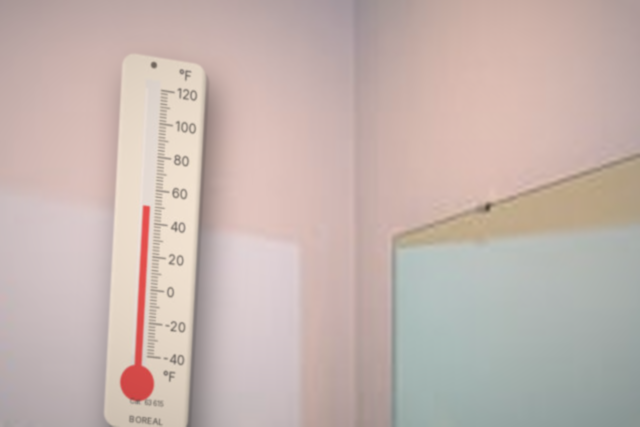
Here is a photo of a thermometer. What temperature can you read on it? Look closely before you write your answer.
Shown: 50 °F
